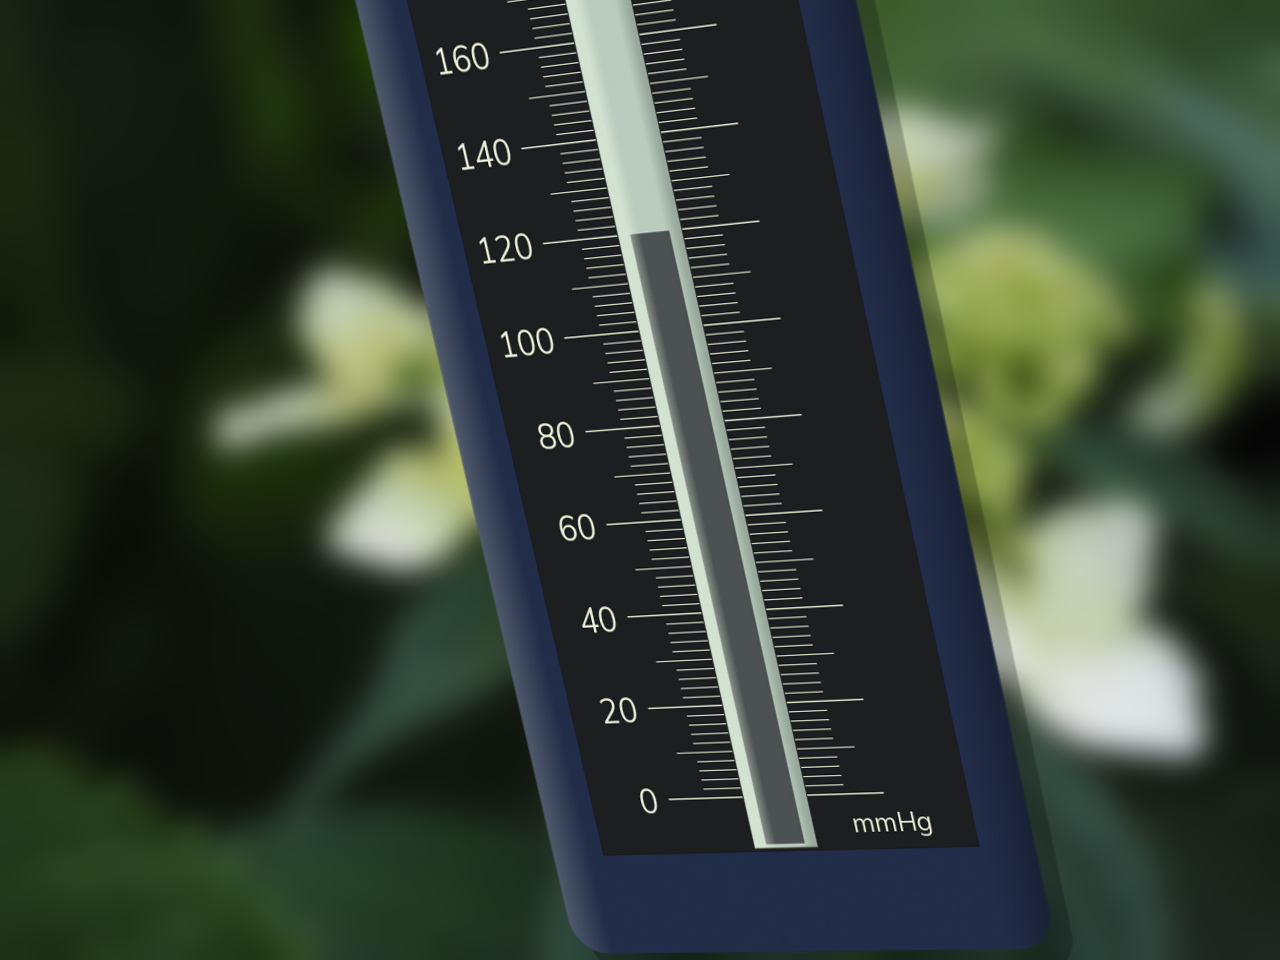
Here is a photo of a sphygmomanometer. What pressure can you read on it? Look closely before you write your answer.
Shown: 120 mmHg
